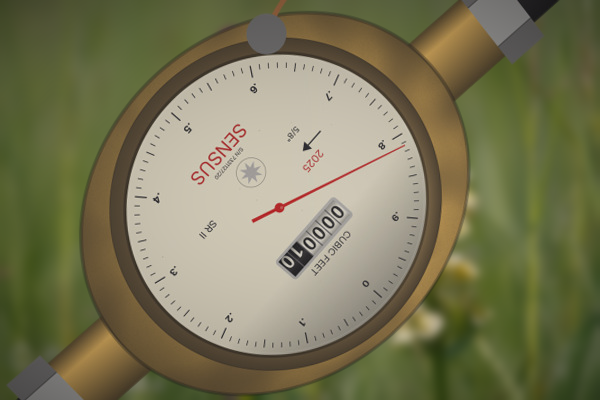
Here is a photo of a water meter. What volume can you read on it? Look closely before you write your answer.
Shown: 9.81 ft³
